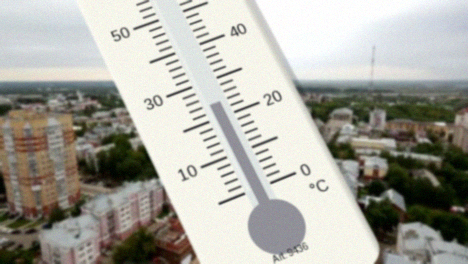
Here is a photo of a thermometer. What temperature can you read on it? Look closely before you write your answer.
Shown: 24 °C
